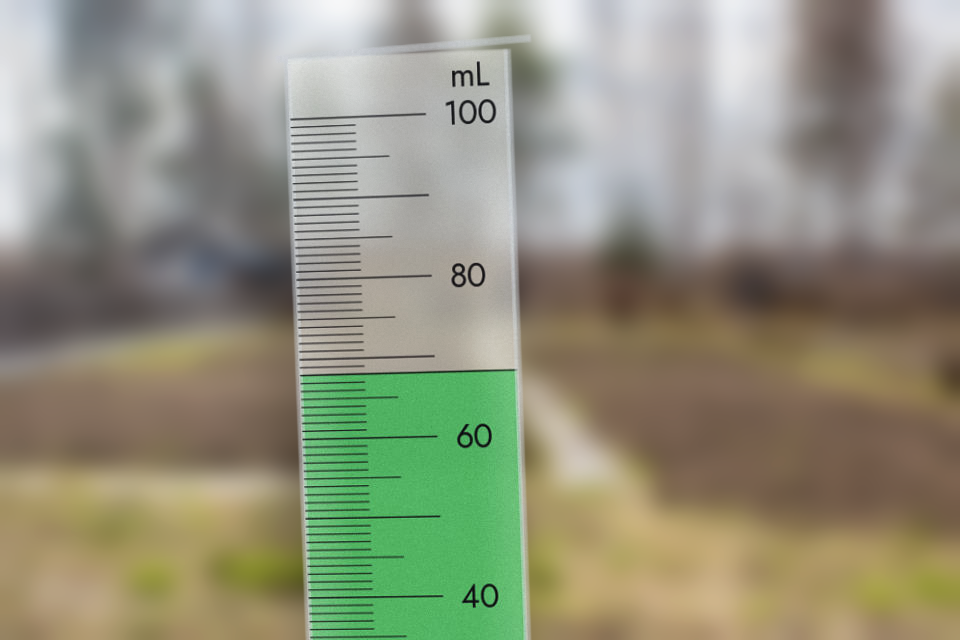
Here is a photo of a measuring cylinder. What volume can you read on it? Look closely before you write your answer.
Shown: 68 mL
